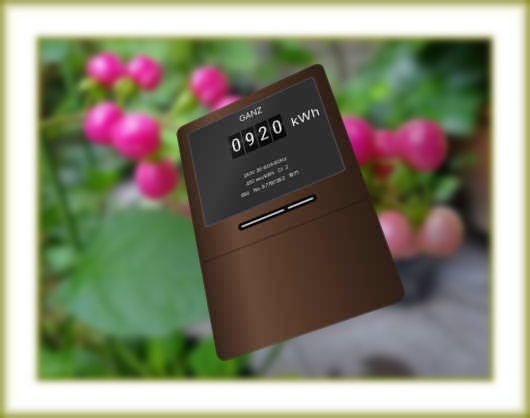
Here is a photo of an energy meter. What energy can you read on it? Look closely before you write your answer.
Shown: 920 kWh
